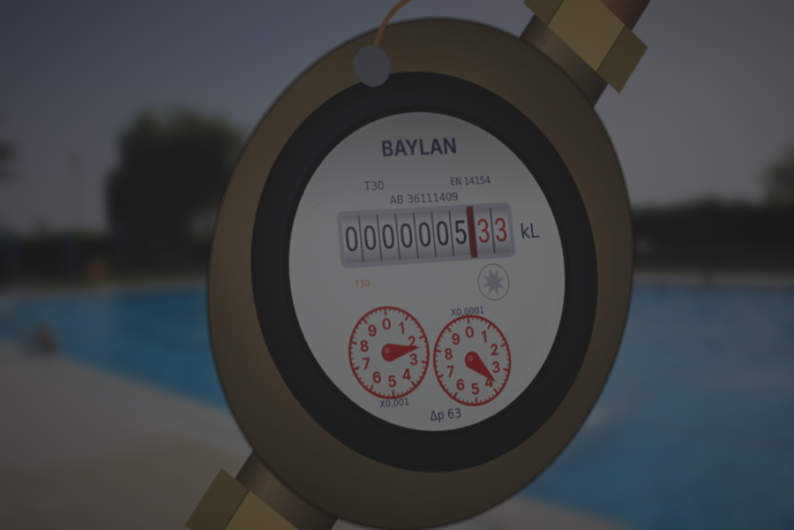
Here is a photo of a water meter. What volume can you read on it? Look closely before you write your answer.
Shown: 5.3323 kL
